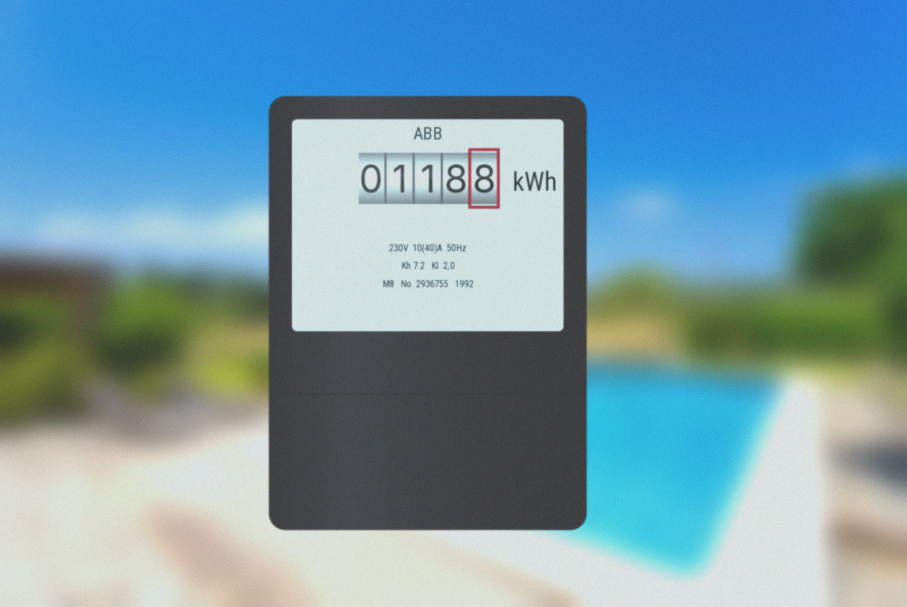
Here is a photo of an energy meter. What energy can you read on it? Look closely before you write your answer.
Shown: 118.8 kWh
